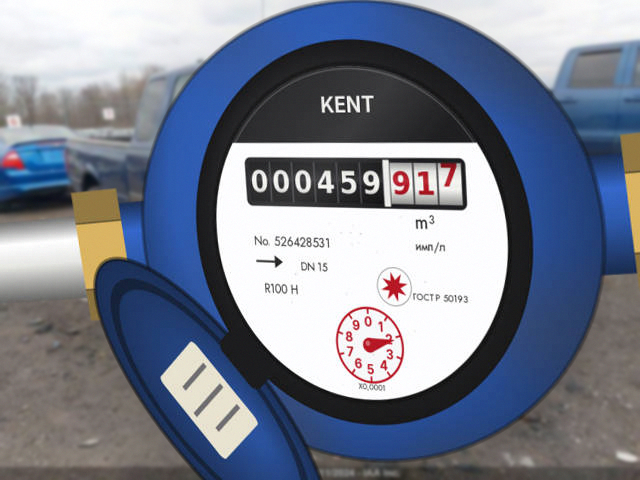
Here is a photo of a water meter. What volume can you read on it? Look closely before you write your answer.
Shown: 459.9172 m³
